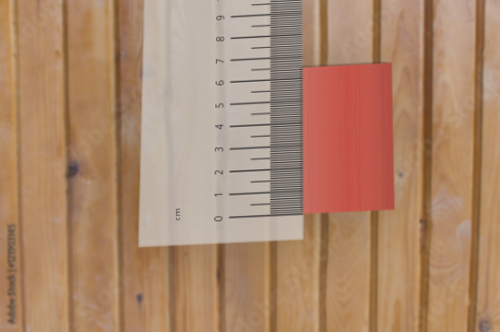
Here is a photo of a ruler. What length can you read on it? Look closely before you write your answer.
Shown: 6.5 cm
